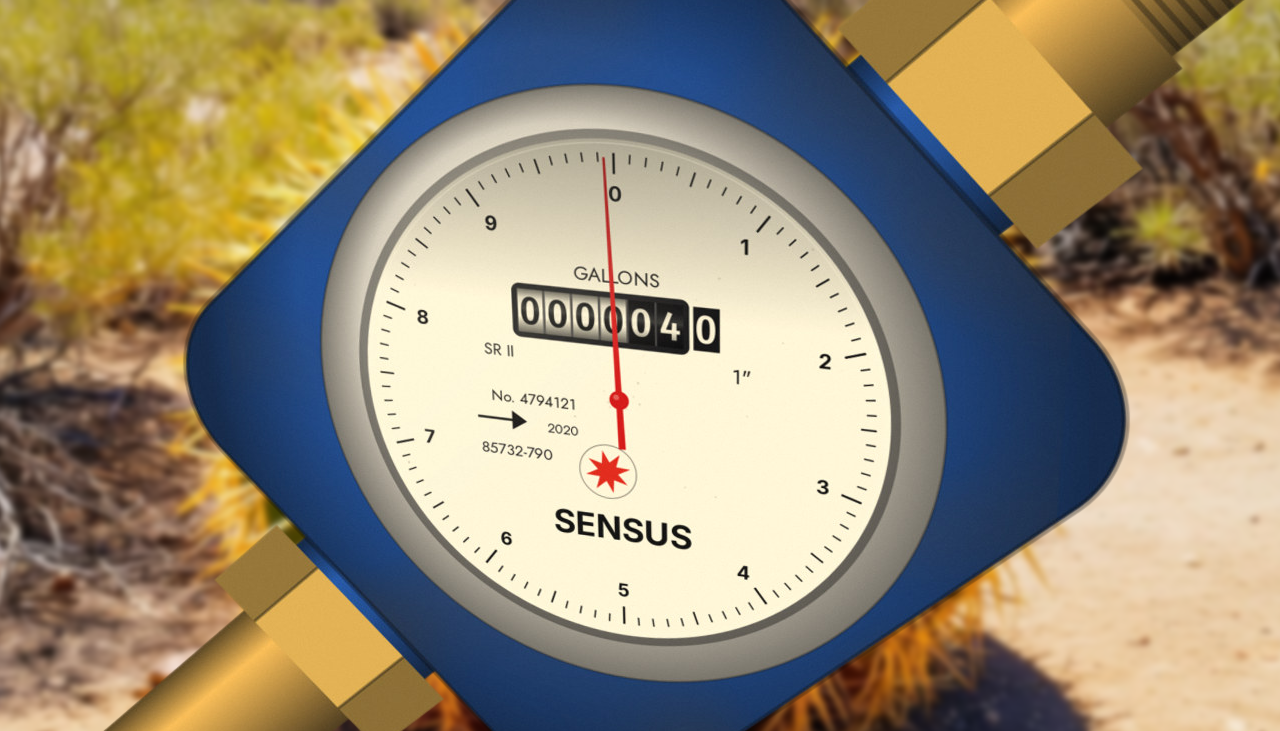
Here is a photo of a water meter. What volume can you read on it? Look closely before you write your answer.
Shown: 39.9 gal
